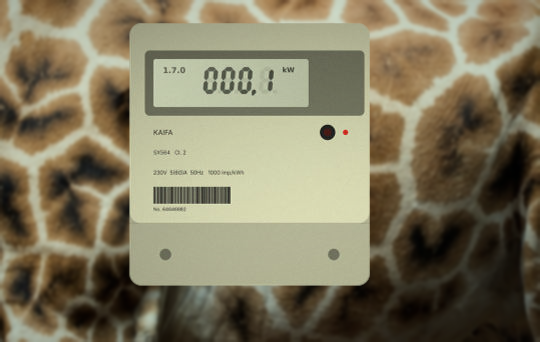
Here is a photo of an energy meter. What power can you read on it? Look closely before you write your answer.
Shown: 0.1 kW
